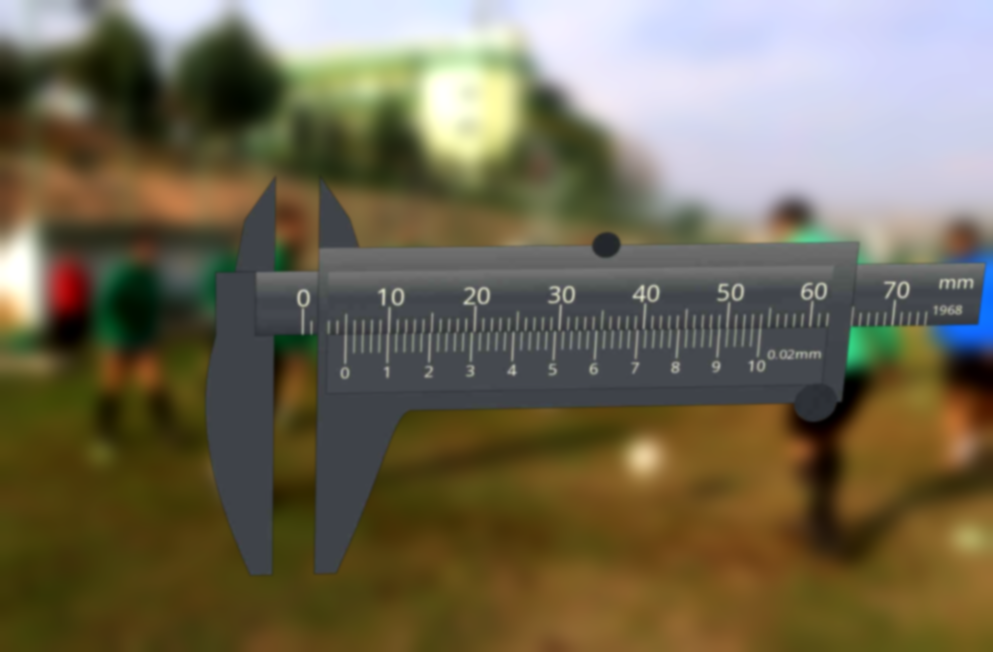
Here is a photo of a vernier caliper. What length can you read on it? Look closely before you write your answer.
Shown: 5.0 mm
